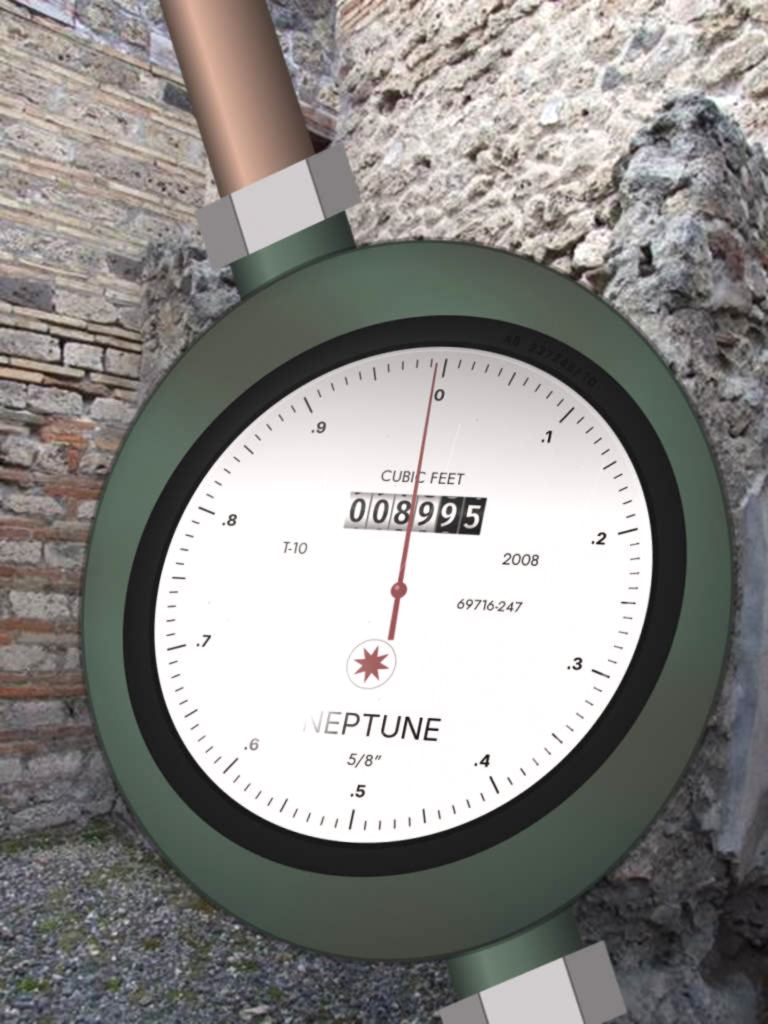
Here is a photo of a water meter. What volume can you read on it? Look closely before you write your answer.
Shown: 8994.99 ft³
